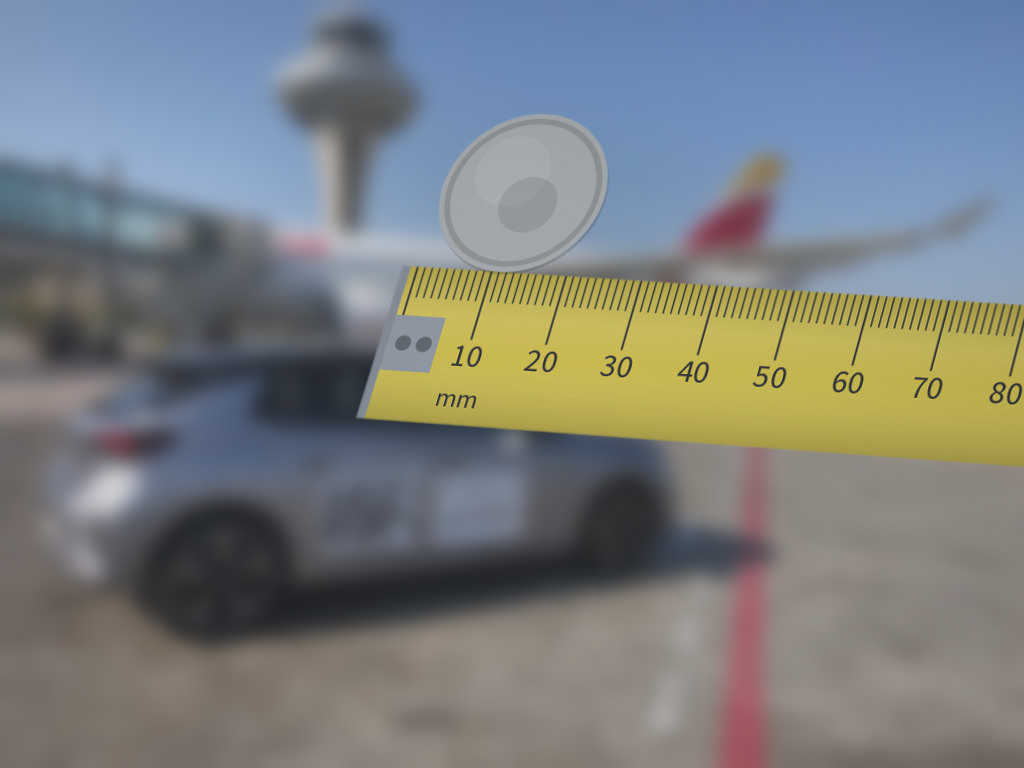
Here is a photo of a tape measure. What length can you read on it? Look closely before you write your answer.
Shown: 22 mm
